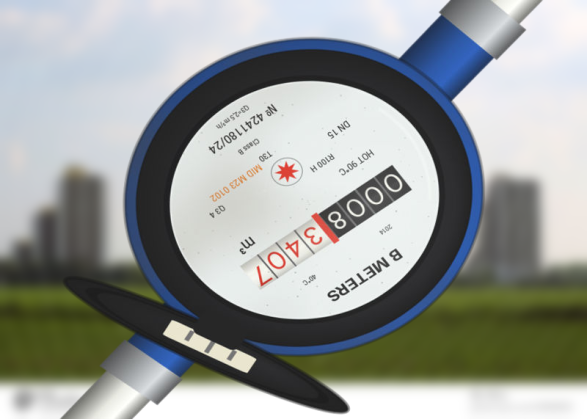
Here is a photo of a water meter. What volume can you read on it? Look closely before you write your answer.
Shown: 8.3407 m³
